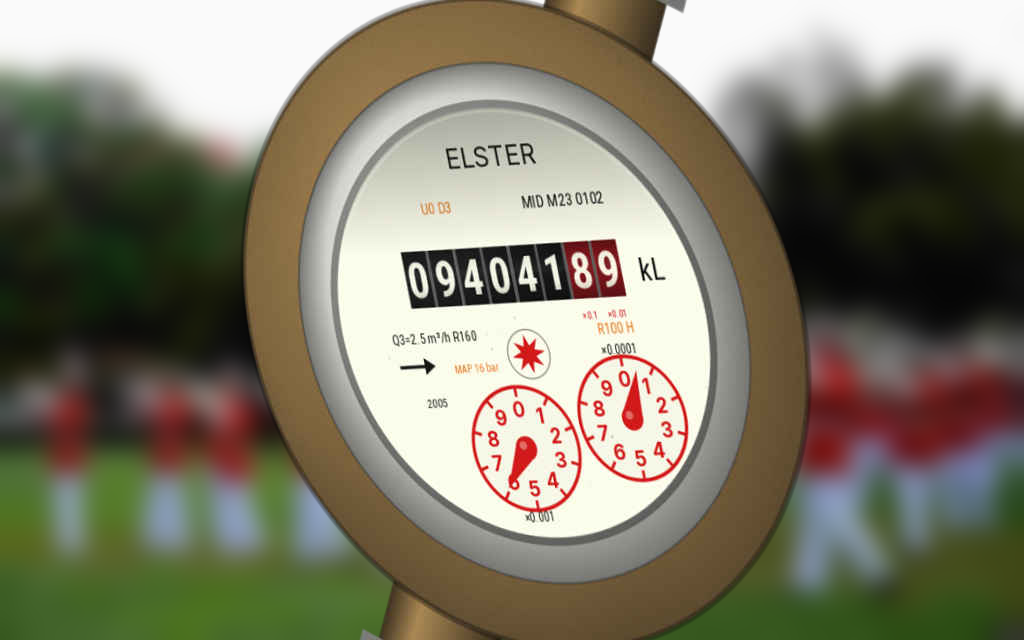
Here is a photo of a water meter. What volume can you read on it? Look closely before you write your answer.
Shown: 94041.8960 kL
